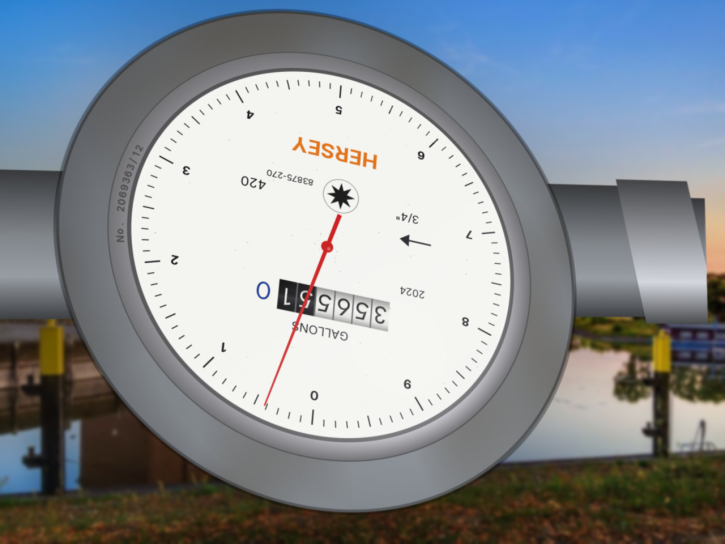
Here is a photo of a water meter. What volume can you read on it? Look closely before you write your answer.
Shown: 3565510.4 gal
